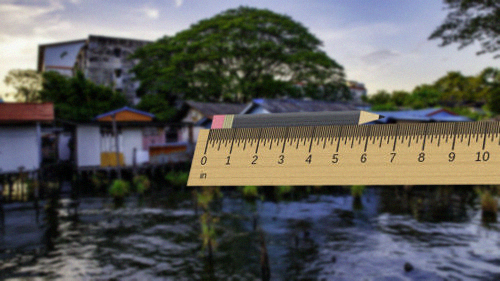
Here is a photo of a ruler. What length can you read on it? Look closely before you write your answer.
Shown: 6.5 in
